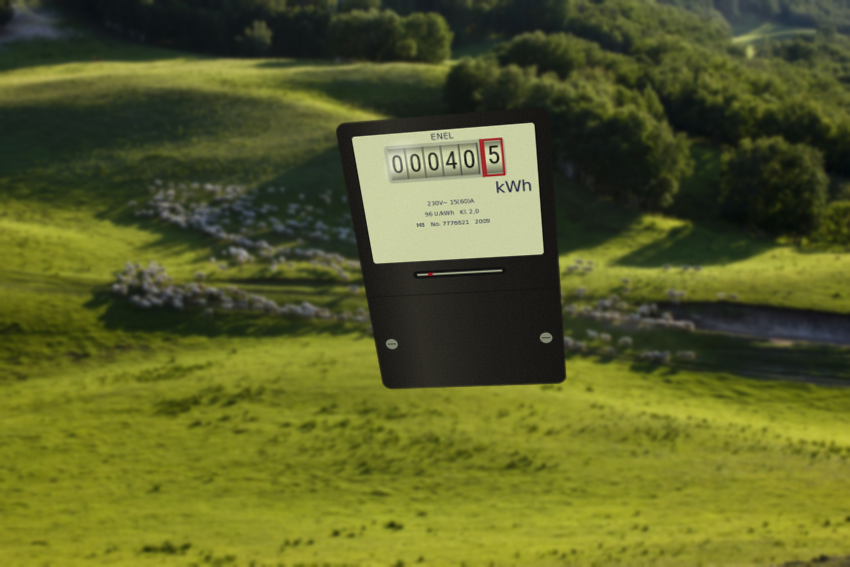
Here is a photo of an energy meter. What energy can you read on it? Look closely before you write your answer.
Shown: 40.5 kWh
